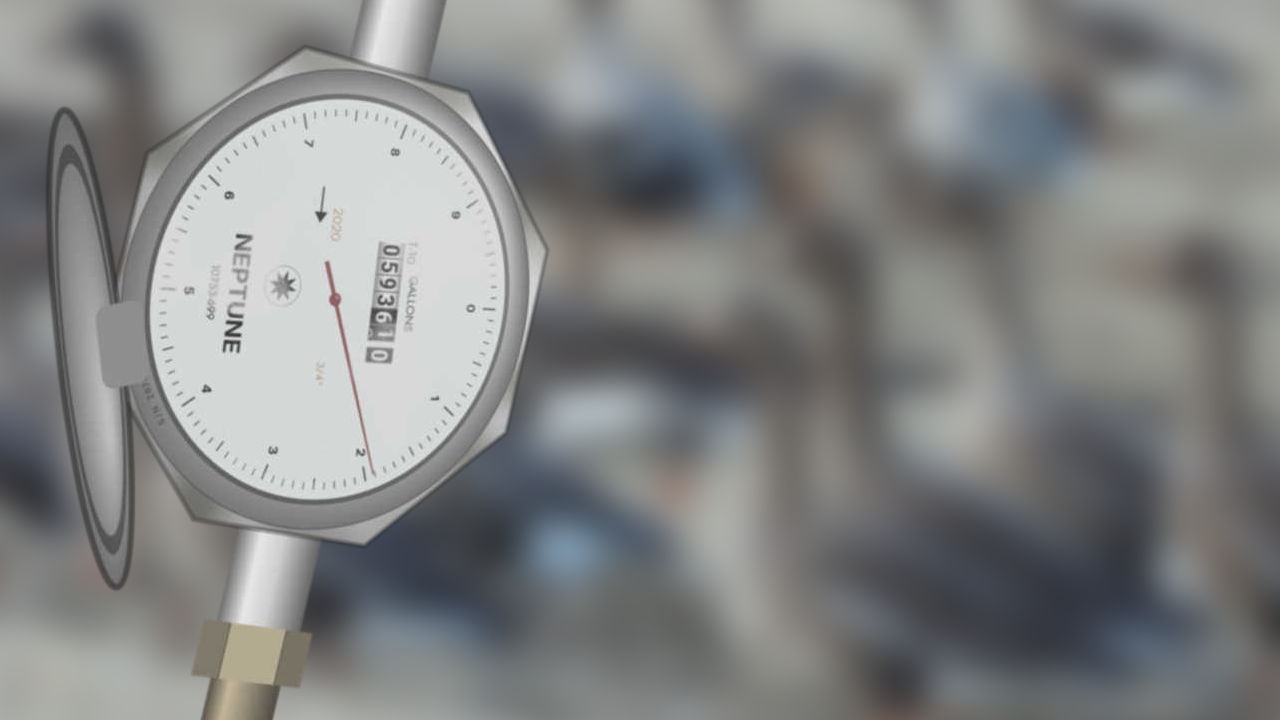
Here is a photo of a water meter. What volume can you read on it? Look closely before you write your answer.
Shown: 593611.9 gal
